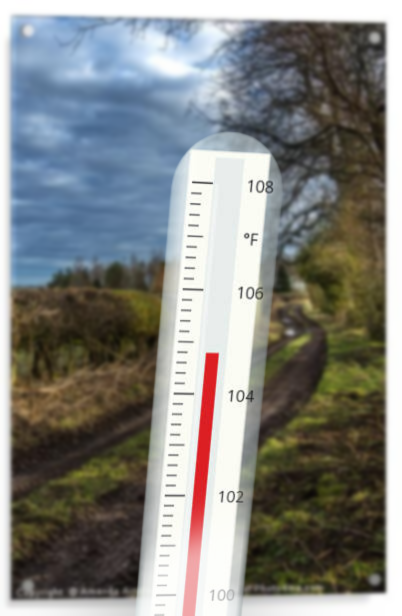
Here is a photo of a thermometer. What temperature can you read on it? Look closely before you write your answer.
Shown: 104.8 °F
